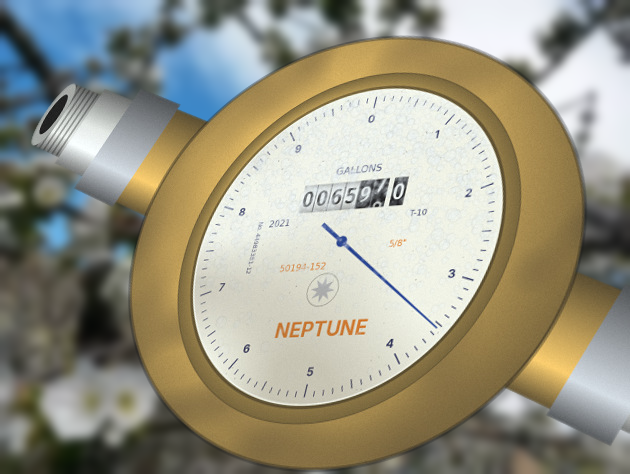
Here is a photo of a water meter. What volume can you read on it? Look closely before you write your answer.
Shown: 65973.5 gal
